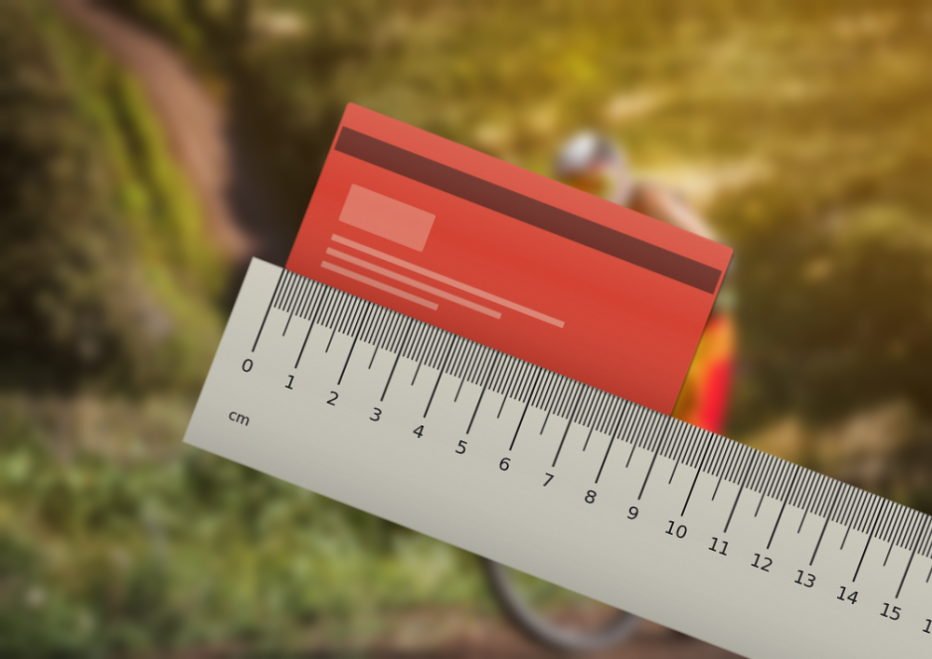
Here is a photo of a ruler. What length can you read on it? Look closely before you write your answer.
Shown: 9 cm
